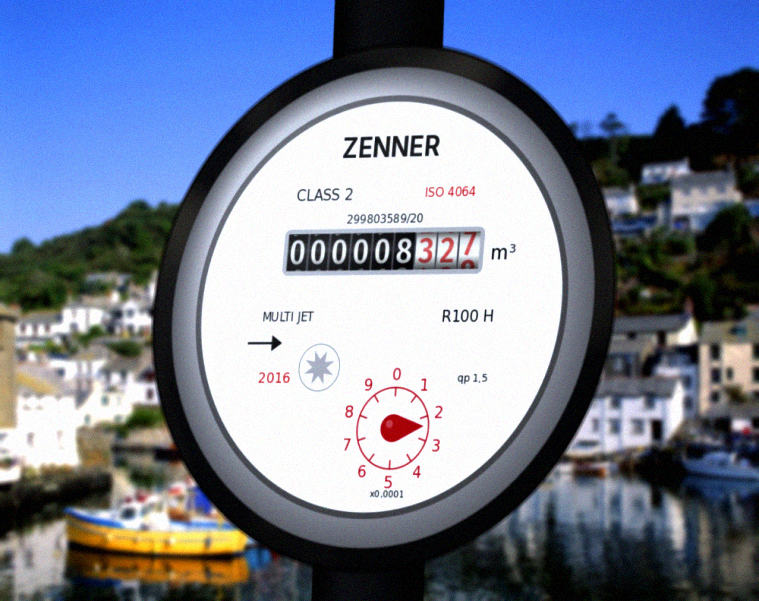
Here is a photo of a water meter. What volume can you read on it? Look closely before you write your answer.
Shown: 8.3272 m³
